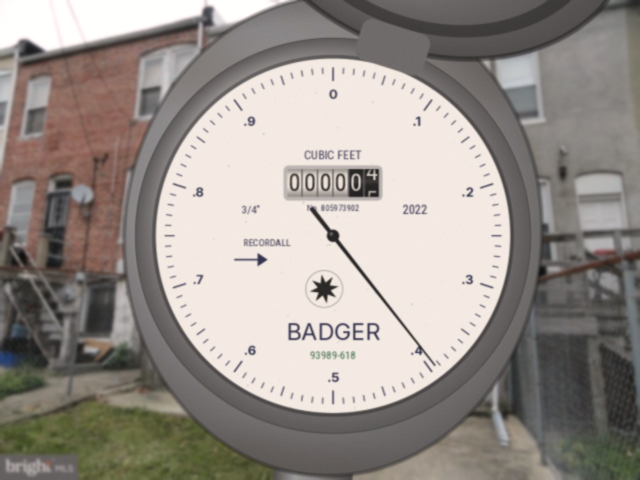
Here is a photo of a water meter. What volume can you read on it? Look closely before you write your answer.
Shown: 4.39 ft³
